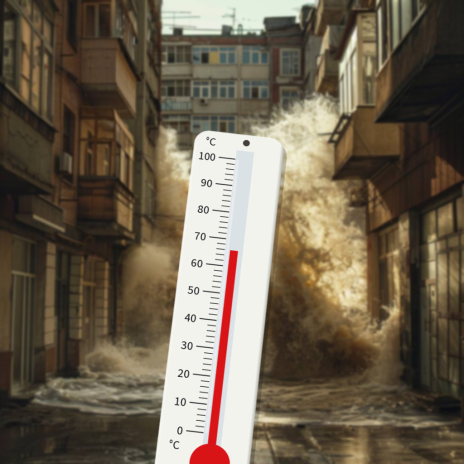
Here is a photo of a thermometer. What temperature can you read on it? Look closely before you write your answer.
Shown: 66 °C
